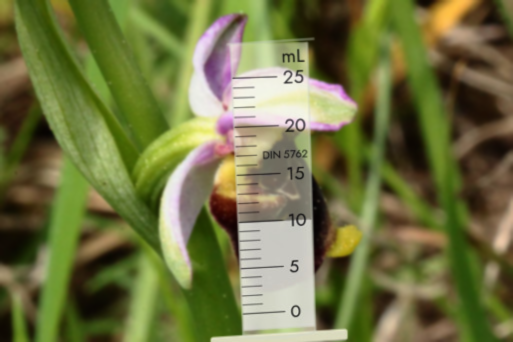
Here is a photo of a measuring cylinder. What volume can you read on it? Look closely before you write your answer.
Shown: 10 mL
